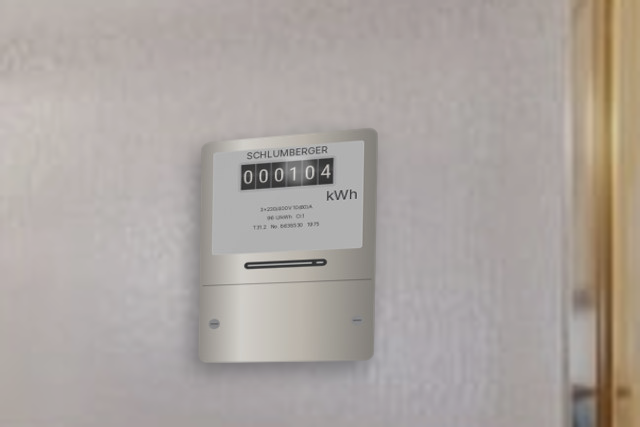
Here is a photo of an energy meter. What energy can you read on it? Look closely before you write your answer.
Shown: 104 kWh
